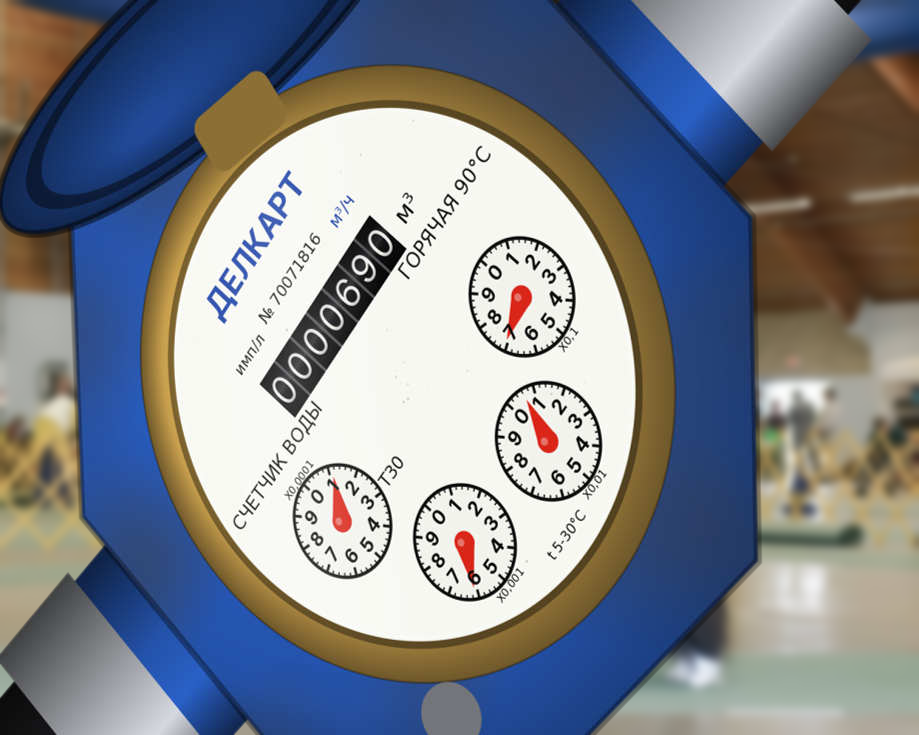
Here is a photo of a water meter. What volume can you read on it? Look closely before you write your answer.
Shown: 690.7061 m³
